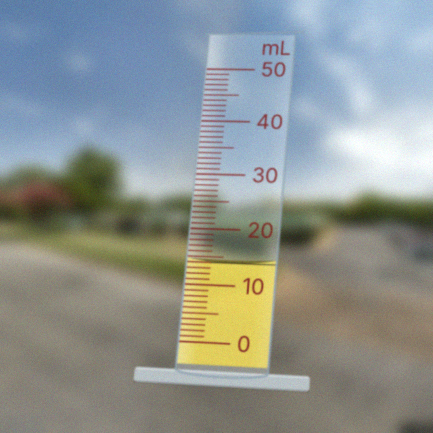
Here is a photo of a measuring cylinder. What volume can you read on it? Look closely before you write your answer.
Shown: 14 mL
